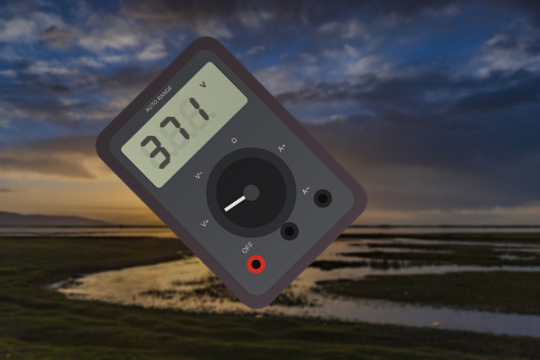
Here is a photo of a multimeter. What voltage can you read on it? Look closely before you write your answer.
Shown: 371 V
